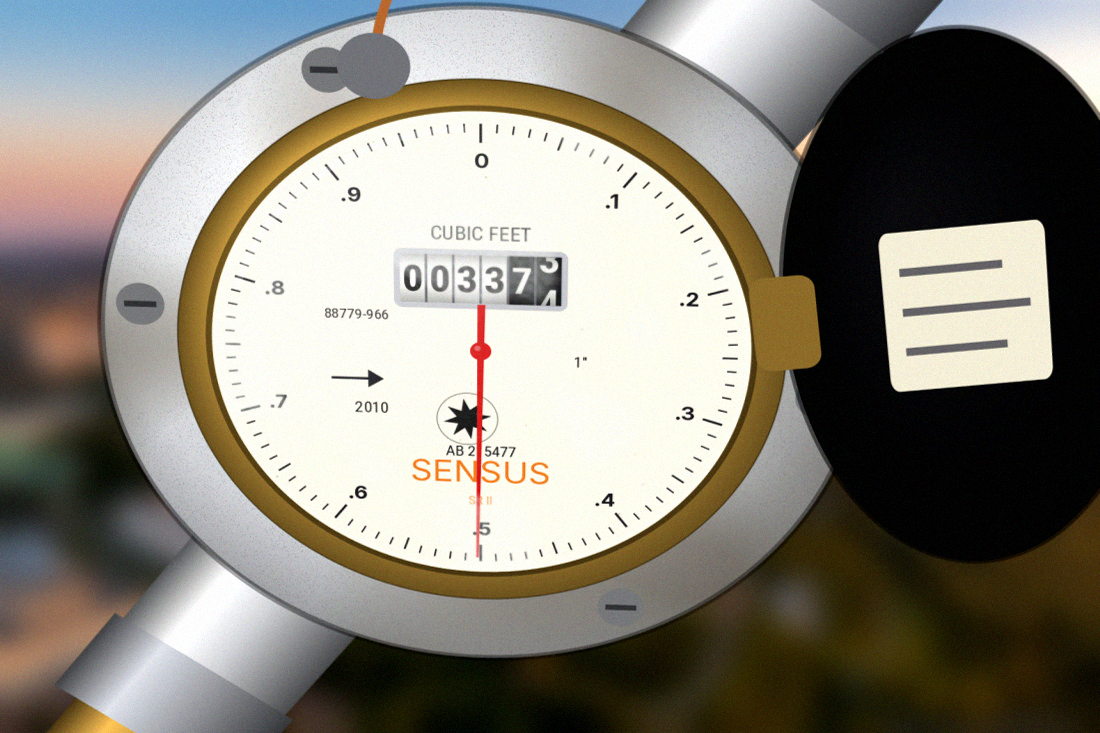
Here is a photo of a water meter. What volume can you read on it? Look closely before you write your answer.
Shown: 3373.50 ft³
